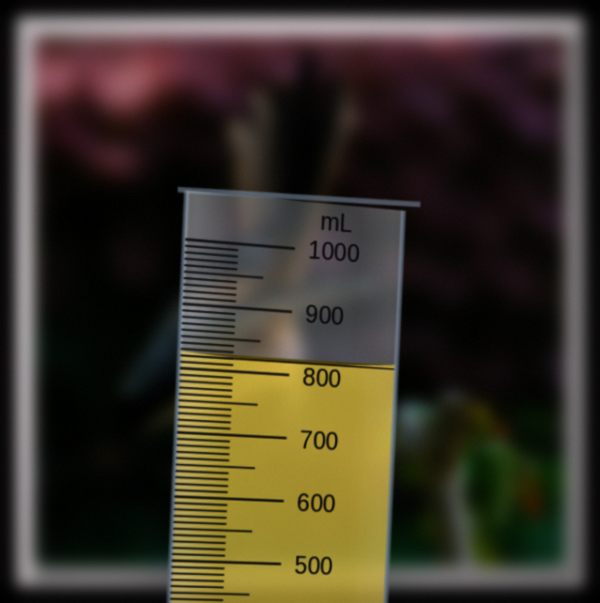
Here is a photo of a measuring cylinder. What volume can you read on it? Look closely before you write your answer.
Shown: 820 mL
